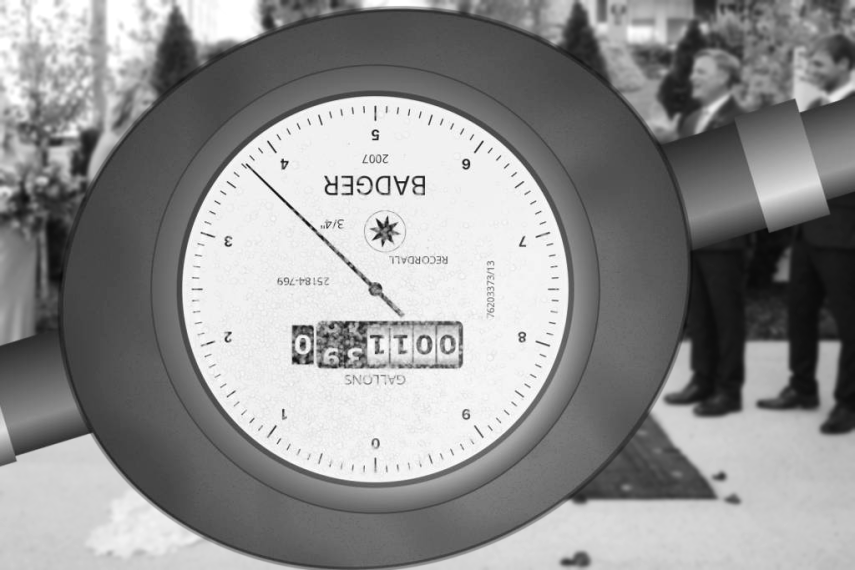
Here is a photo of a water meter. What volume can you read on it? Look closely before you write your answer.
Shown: 11393.7 gal
